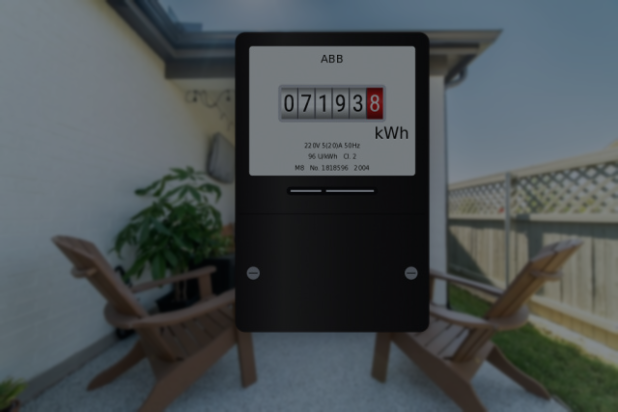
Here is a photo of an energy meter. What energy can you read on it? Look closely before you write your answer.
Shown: 7193.8 kWh
